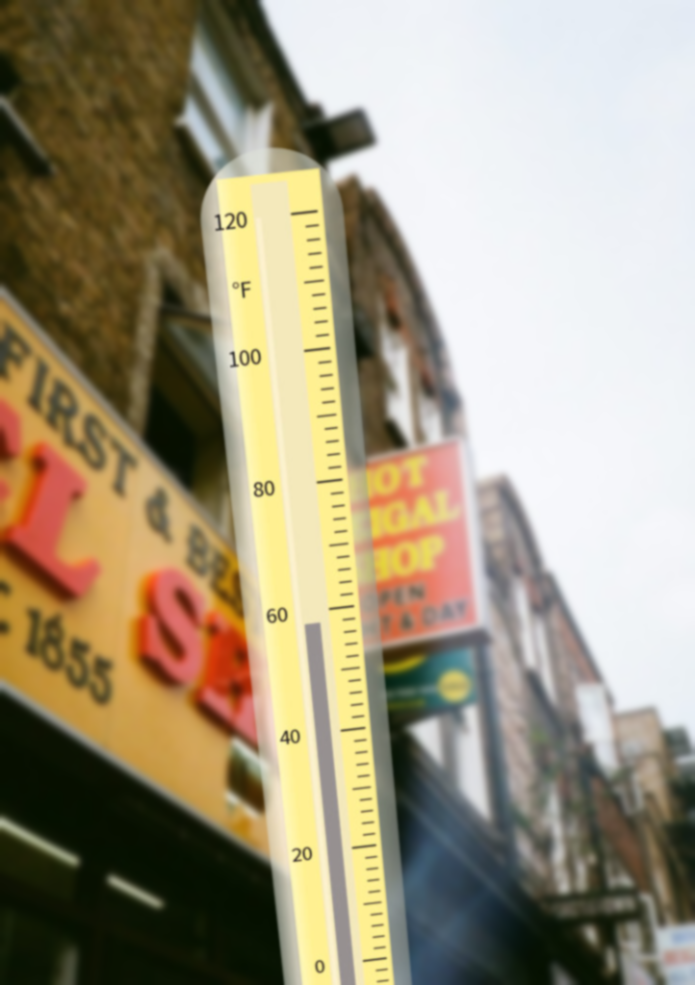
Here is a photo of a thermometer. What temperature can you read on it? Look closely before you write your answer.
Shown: 58 °F
